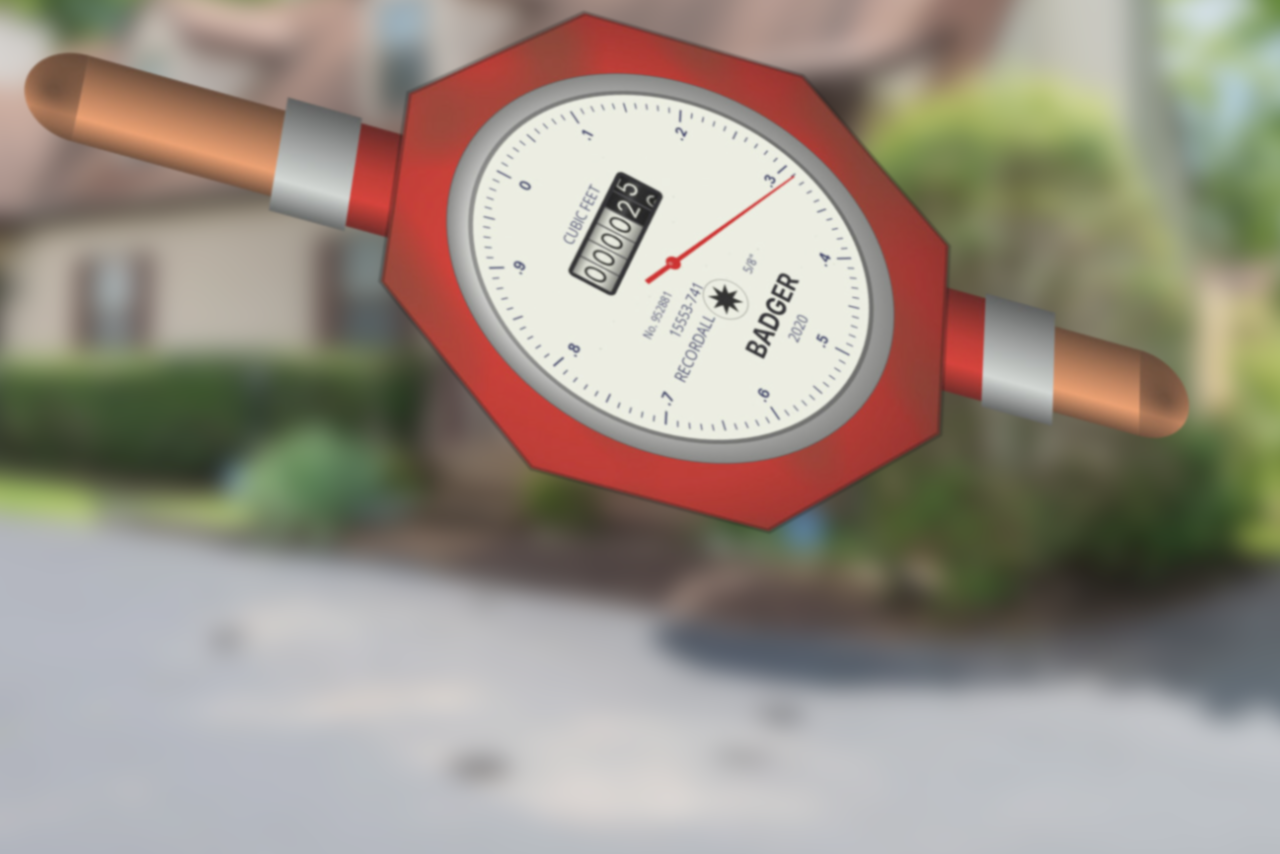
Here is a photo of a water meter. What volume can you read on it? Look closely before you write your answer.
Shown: 25.31 ft³
